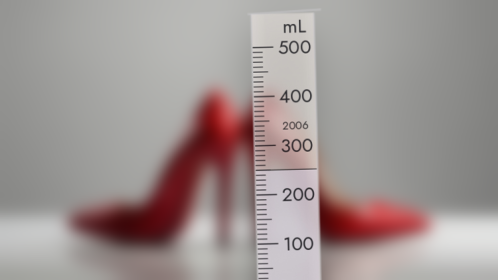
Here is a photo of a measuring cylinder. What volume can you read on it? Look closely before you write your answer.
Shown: 250 mL
